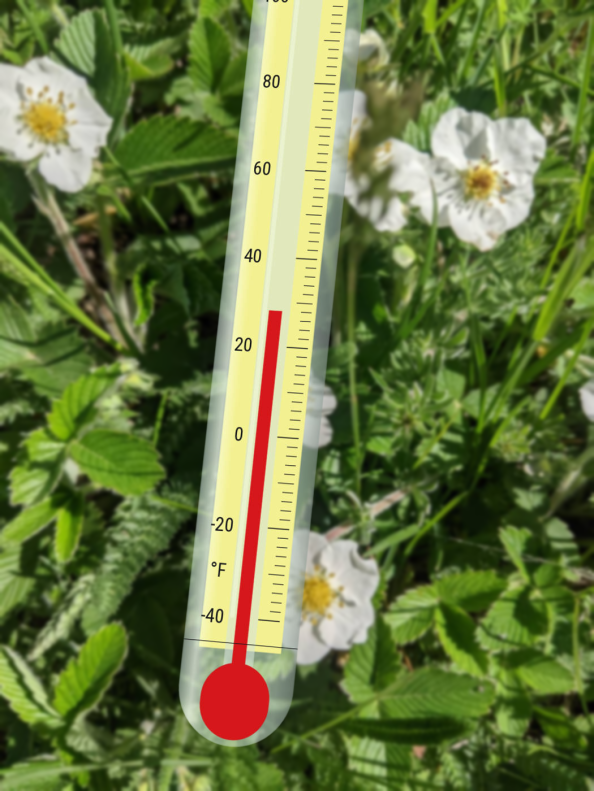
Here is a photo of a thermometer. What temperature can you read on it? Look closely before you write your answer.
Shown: 28 °F
